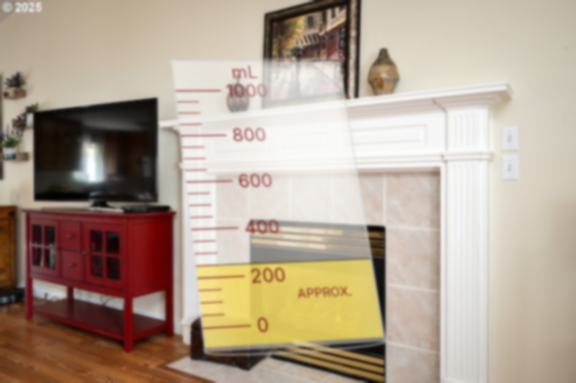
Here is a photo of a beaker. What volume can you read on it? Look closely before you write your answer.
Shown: 250 mL
